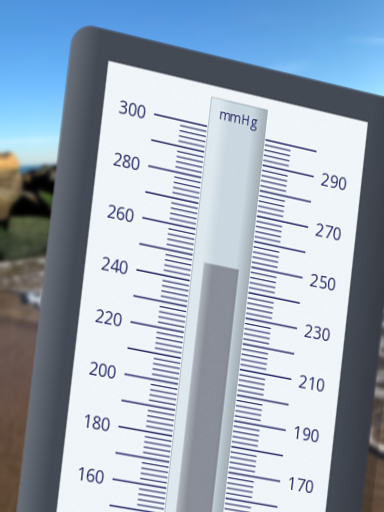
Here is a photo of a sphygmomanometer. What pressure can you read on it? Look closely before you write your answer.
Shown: 248 mmHg
